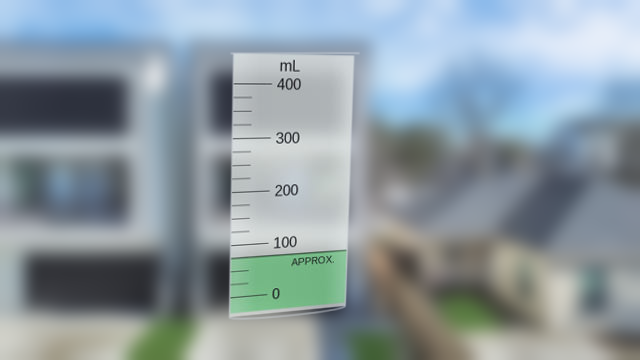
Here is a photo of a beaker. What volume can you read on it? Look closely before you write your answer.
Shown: 75 mL
